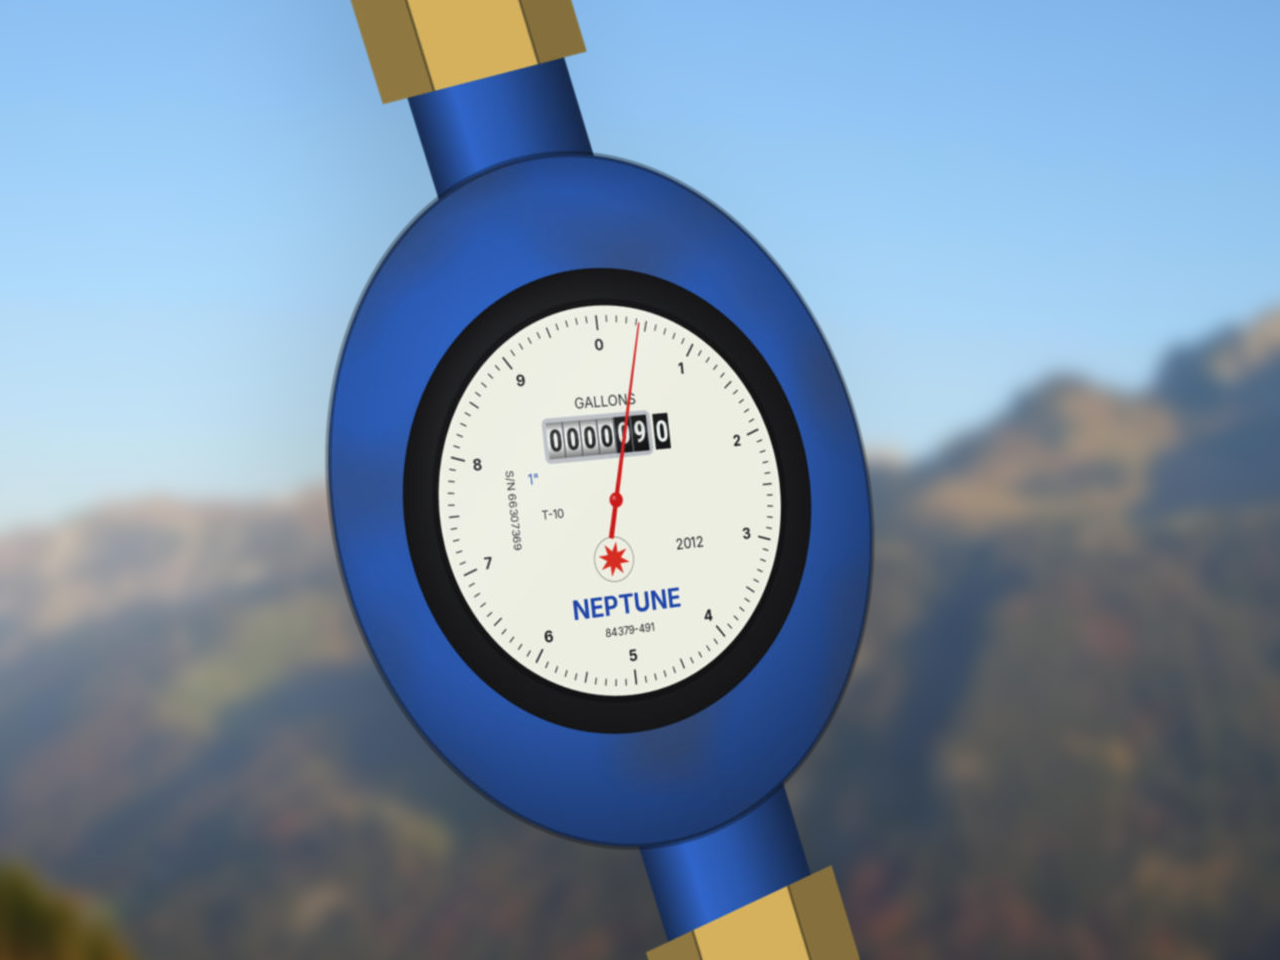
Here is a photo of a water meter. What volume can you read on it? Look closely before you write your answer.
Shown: 90.4 gal
